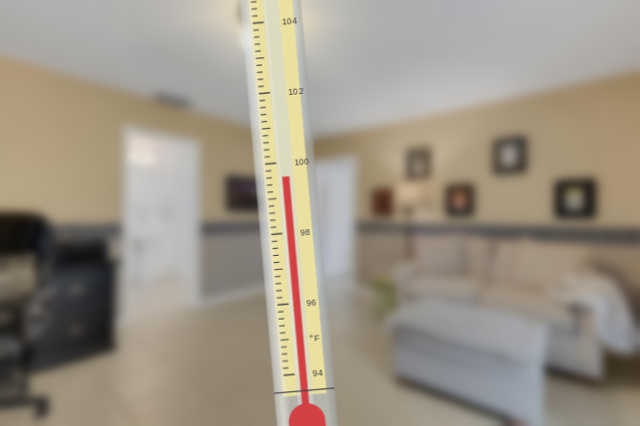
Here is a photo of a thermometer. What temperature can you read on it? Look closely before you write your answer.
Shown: 99.6 °F
